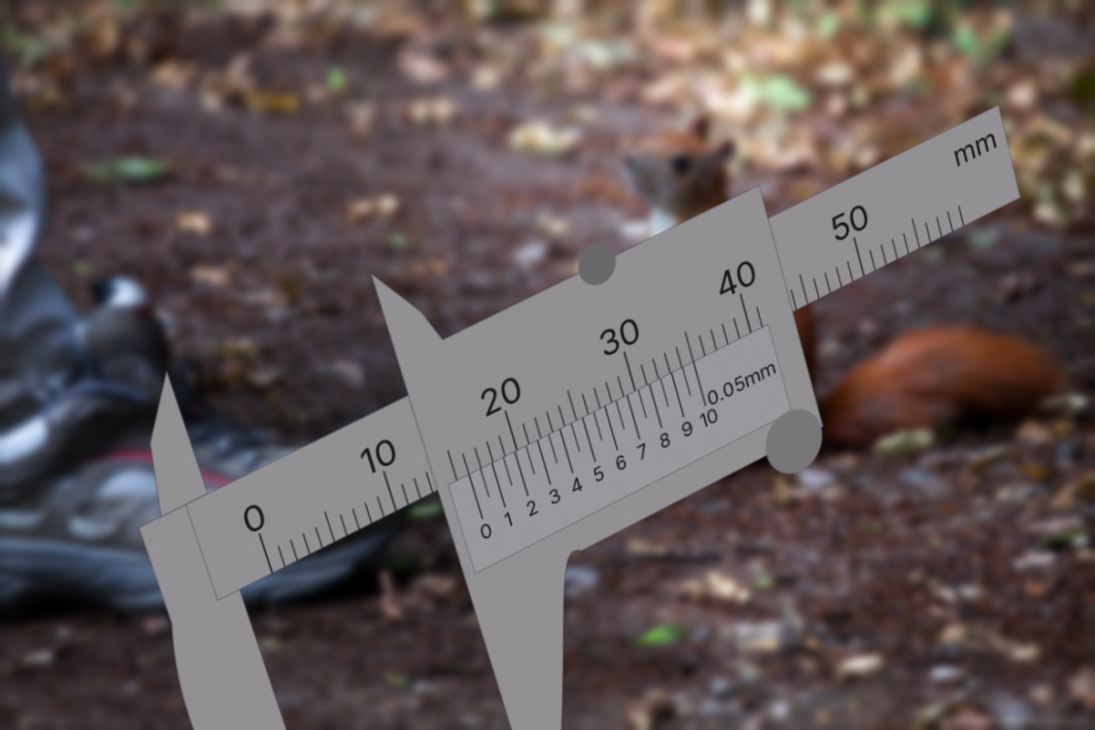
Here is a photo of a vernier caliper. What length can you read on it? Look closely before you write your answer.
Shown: 16.0 mm
